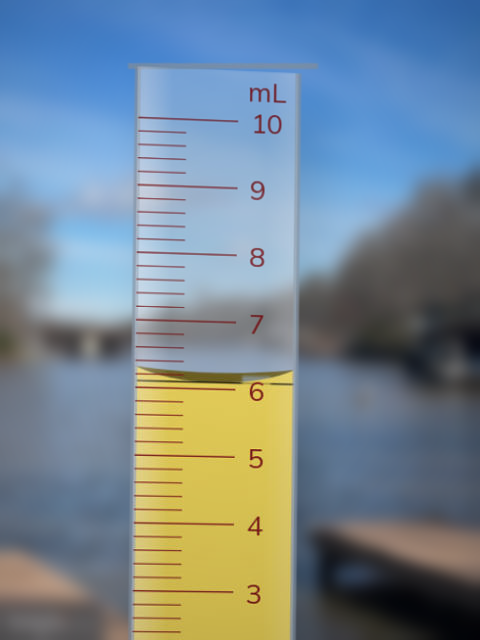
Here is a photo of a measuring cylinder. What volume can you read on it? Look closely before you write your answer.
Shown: 6.1 mL
